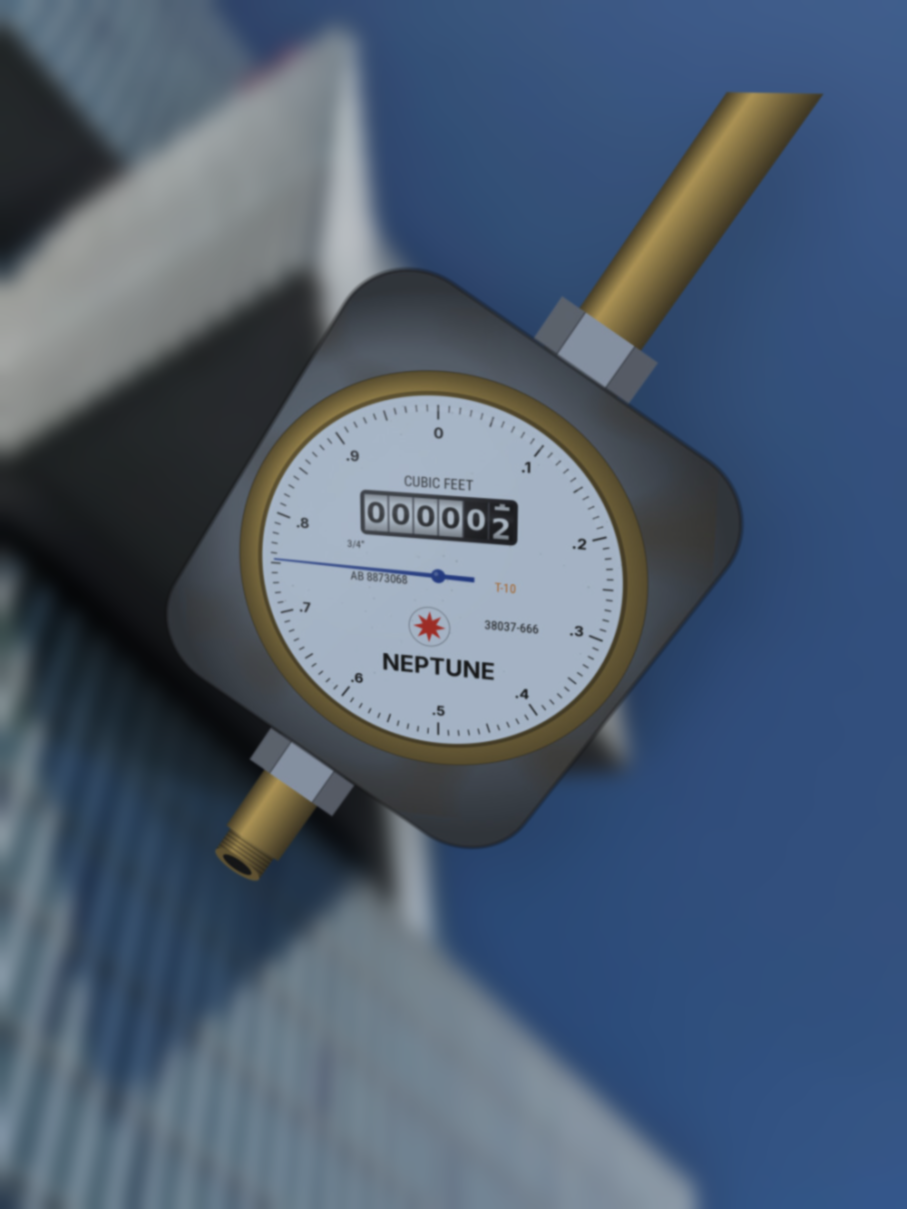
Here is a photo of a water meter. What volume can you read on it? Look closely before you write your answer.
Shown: 1.75 ft³
